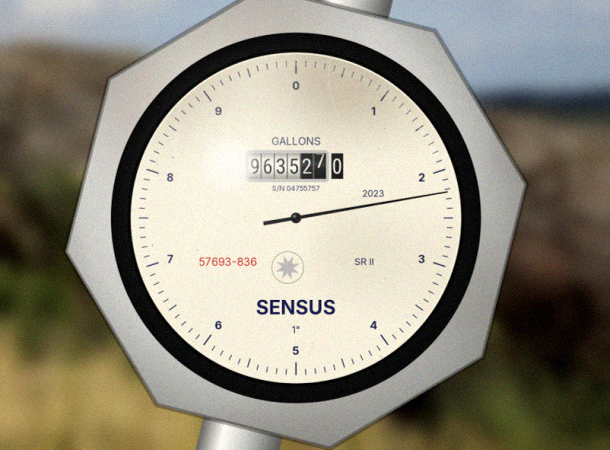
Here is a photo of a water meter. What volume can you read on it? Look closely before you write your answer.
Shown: 9635272.2 gal
